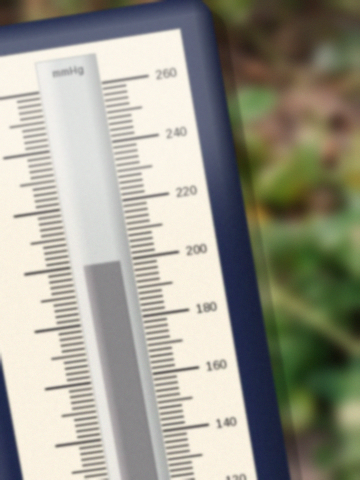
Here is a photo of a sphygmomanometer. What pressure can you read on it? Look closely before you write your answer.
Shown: 200 mmHg
